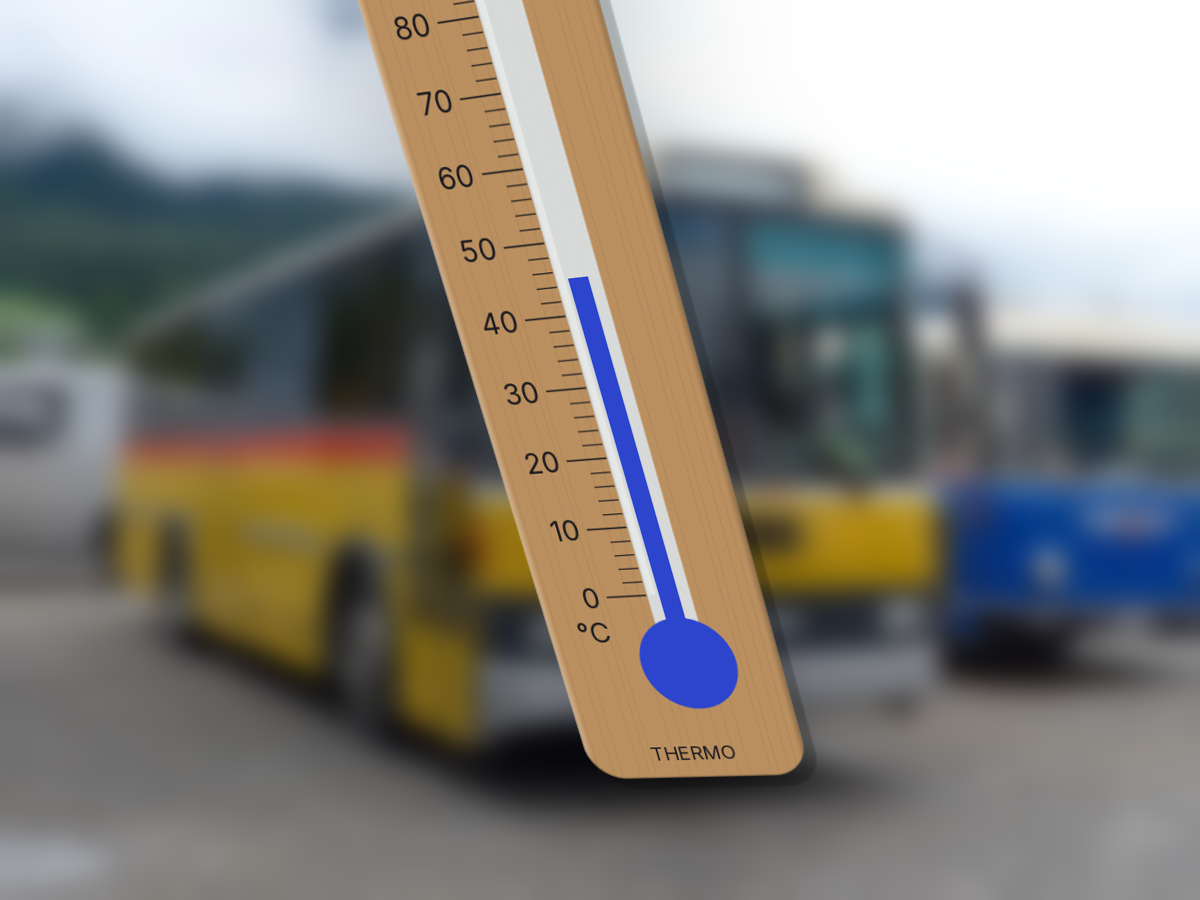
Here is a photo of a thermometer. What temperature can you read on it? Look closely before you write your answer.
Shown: 45 °C
